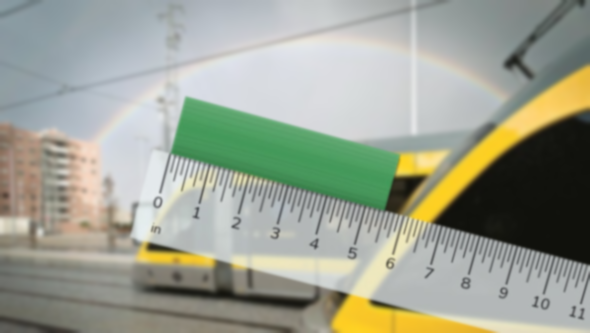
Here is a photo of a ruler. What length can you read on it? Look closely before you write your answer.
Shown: 5.5 in
